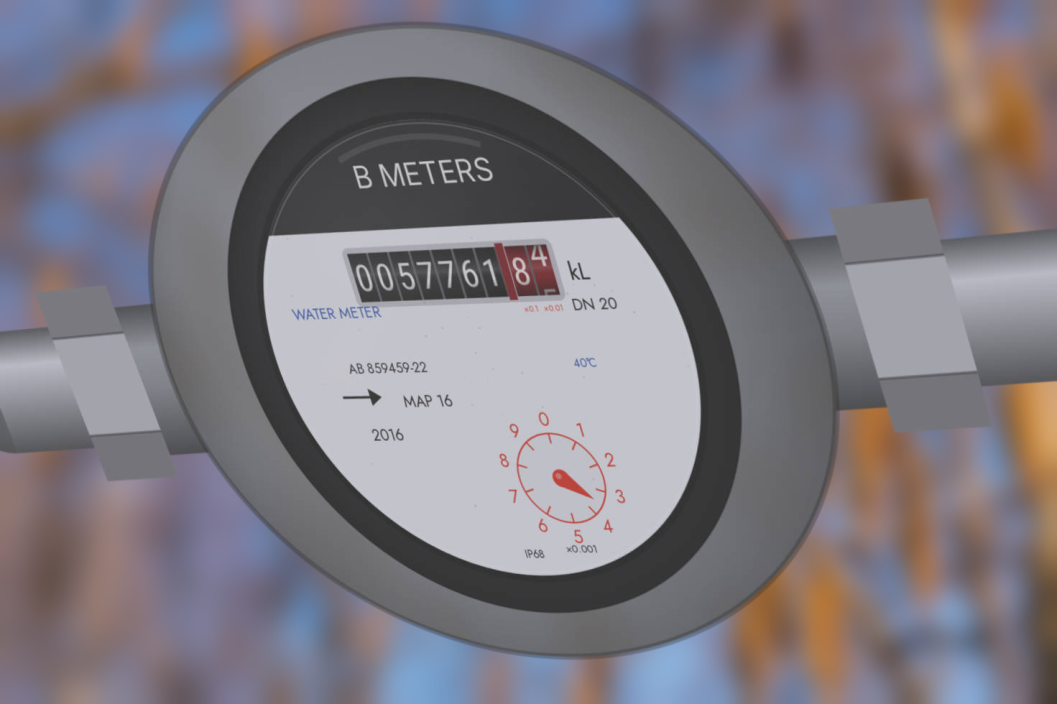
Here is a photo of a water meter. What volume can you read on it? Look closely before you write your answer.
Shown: 57761.843 kL
